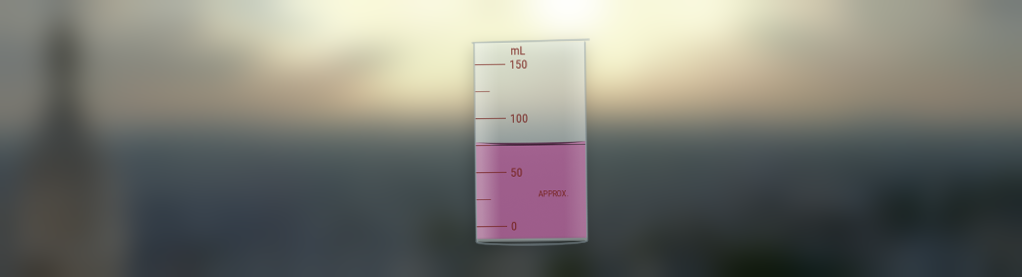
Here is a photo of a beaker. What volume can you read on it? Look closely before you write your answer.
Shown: 75 mL
